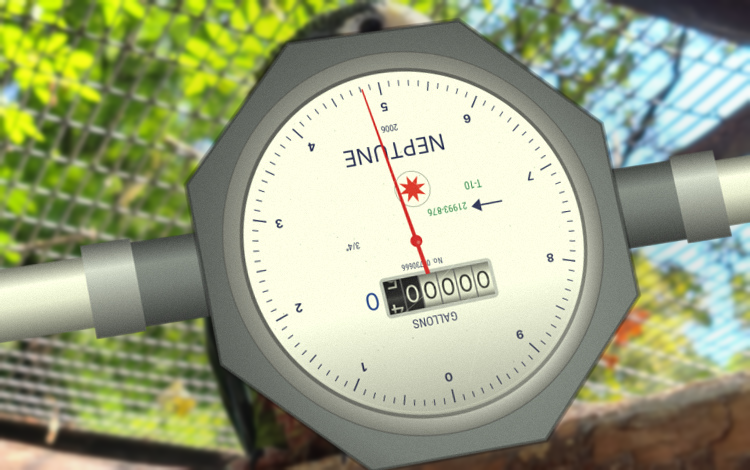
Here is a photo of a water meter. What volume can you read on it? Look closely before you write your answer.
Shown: 44.8 gal
